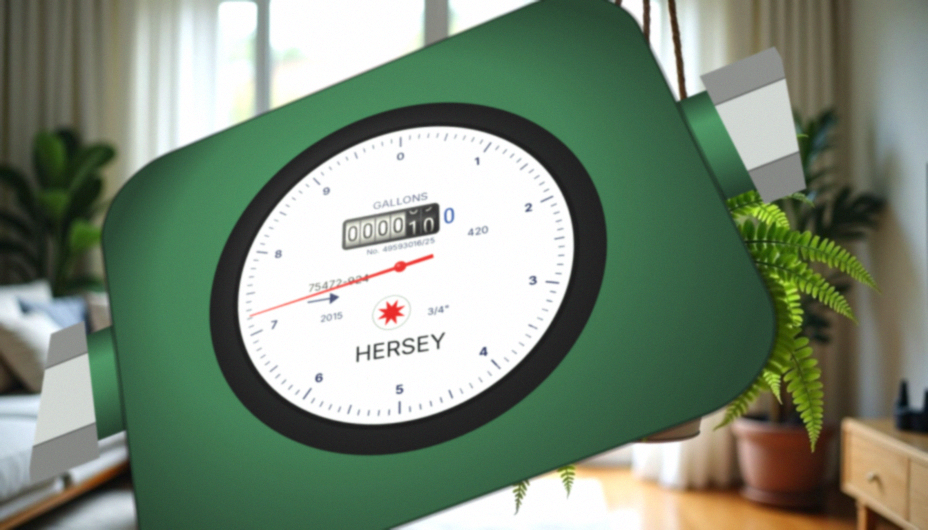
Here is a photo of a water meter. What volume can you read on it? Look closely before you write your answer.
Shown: 97.2 gal
